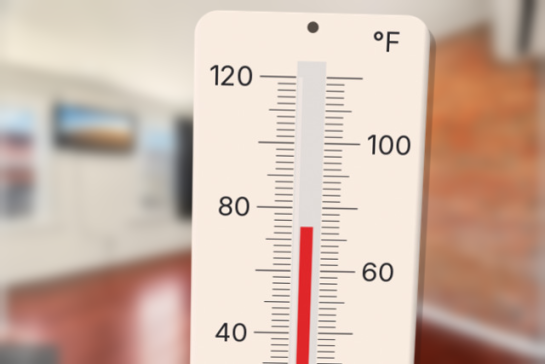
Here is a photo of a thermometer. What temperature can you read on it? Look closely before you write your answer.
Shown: 74 °F
